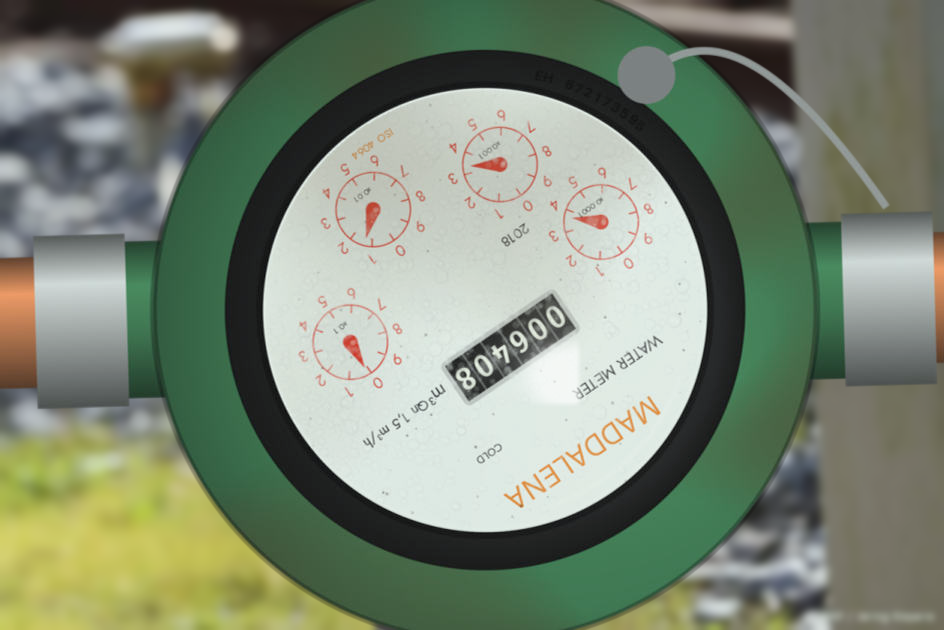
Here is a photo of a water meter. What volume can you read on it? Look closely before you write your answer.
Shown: 6408.0133 m³
